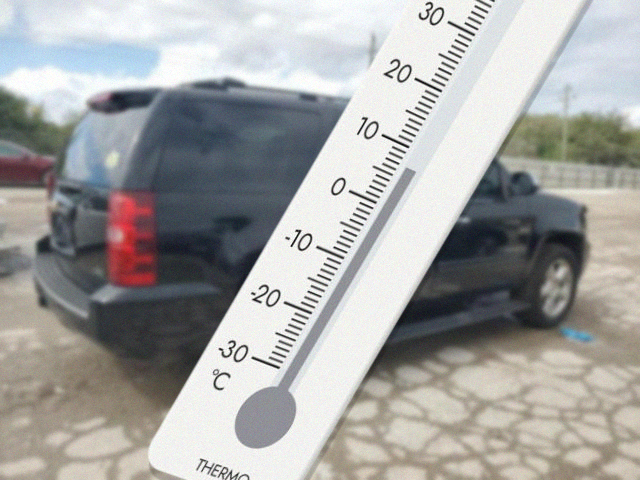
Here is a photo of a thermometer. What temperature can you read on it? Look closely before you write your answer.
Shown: 7 °C
